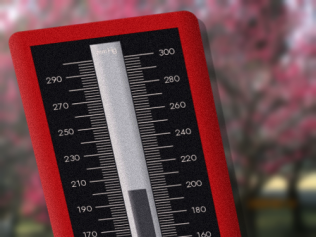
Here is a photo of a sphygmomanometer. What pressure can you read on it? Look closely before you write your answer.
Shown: 200 mmHg
